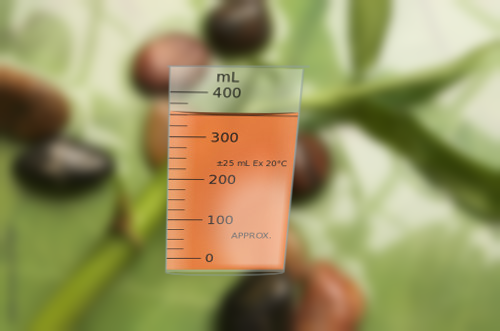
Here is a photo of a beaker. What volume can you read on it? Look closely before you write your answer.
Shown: 350 mL
